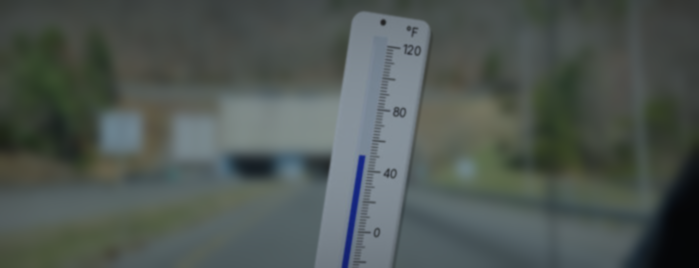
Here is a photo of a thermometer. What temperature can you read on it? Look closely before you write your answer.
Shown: 50 °F
